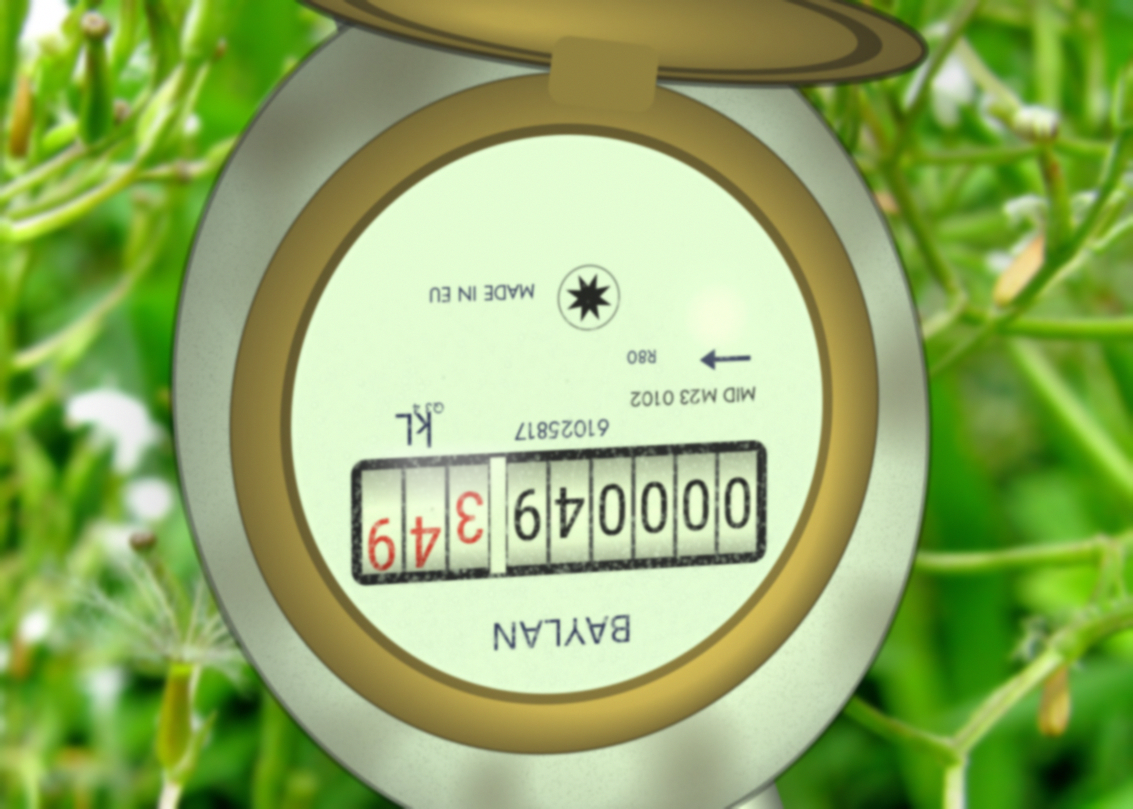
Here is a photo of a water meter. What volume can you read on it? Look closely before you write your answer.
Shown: 49.349 kL
